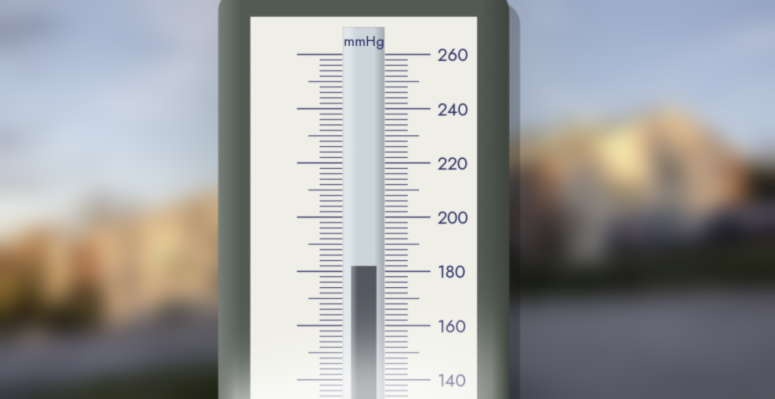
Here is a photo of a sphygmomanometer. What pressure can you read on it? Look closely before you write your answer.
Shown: 182 mmHg
